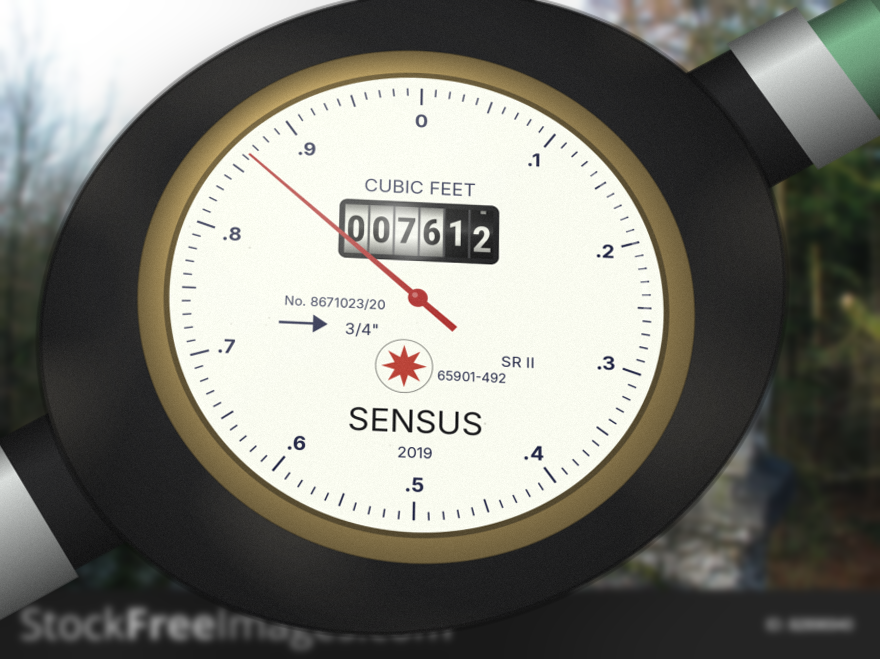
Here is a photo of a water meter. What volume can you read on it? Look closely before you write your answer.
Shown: 7611.86 ft³
